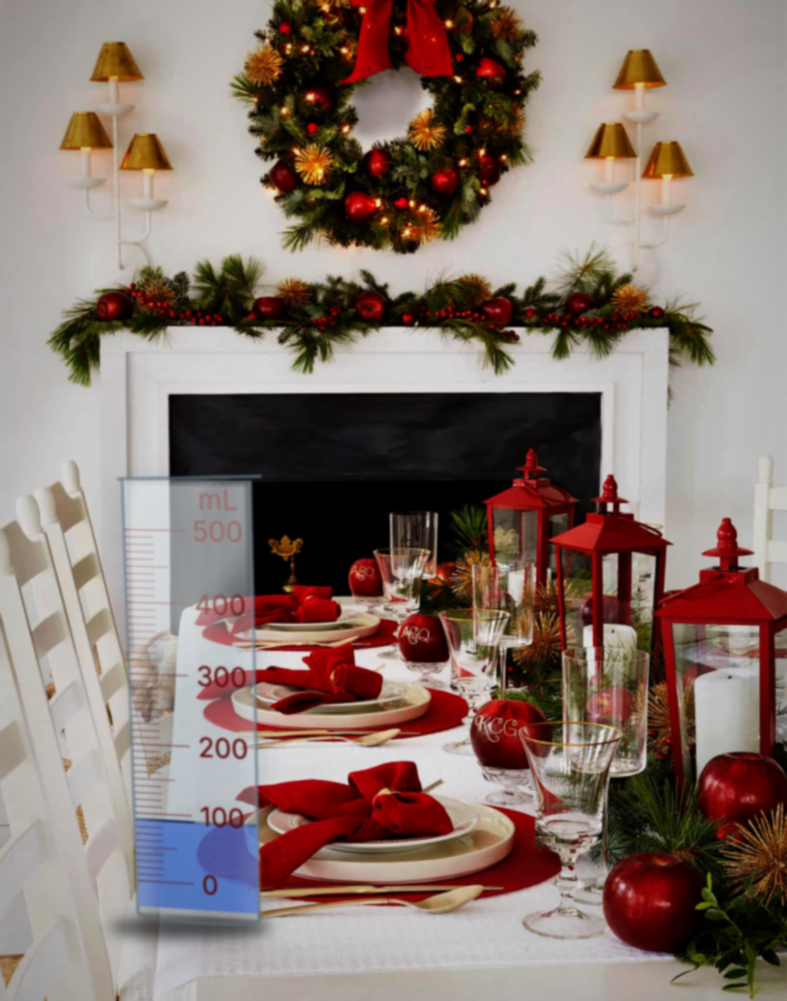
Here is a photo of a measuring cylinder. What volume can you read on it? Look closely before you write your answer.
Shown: 90 mL
